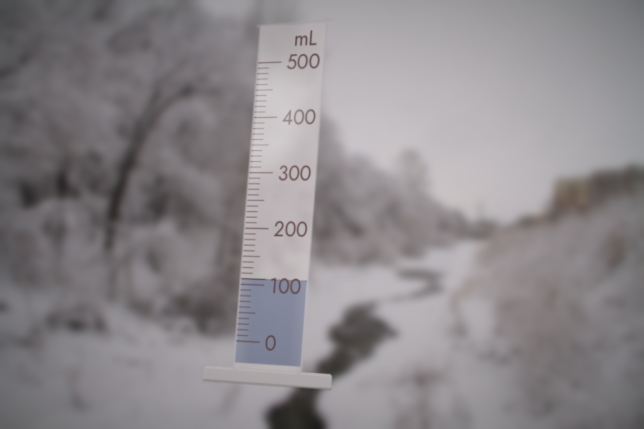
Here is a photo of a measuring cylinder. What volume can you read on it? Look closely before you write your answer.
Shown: 110 mL
